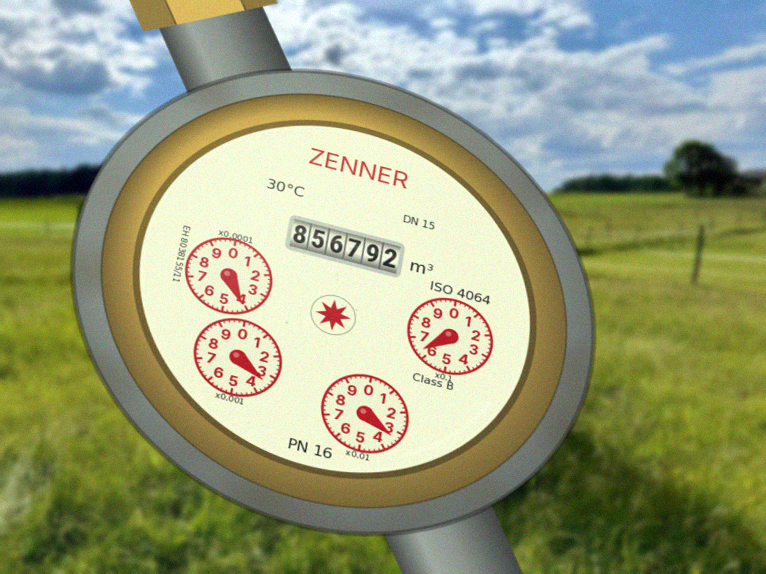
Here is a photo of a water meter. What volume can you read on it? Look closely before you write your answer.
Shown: 856792.6334 m³
